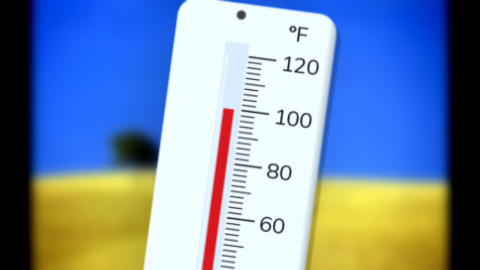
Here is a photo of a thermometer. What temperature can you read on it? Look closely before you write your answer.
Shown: 100 °F
